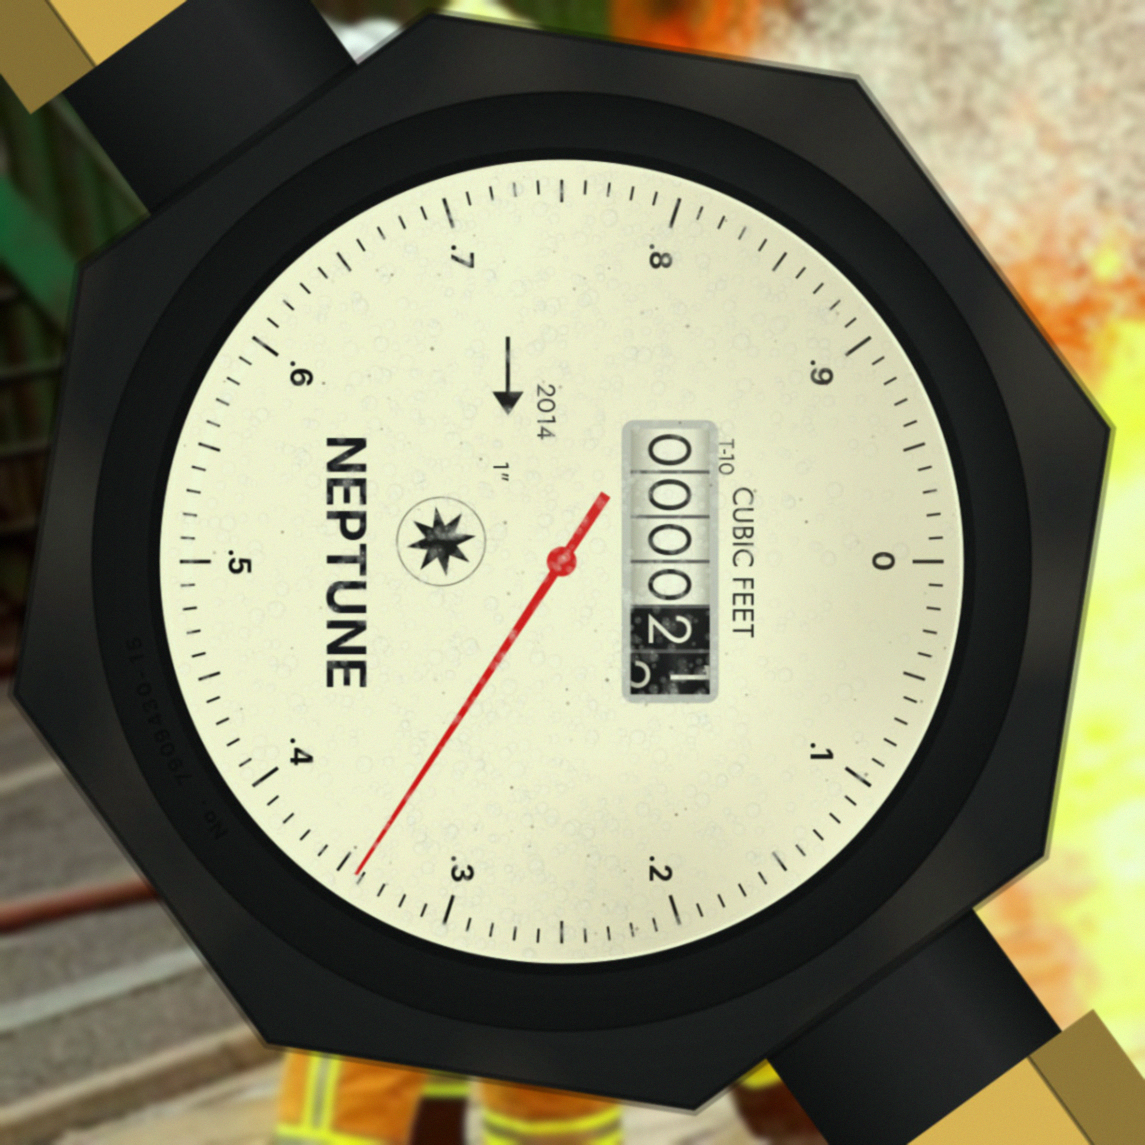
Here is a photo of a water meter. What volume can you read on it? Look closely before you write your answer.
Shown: 21.34 ft³
